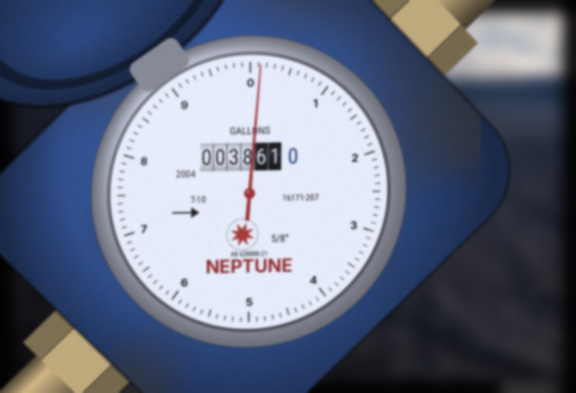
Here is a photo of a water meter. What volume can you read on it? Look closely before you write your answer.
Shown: 38610.1 gal
